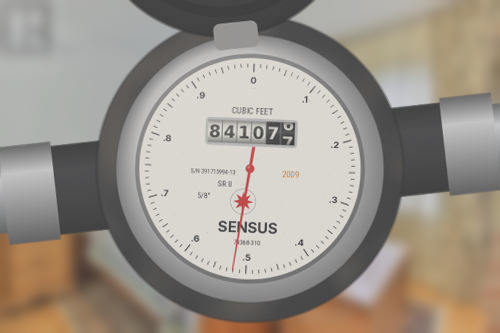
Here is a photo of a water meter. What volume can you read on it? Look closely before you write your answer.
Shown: 841076.52 ft³
